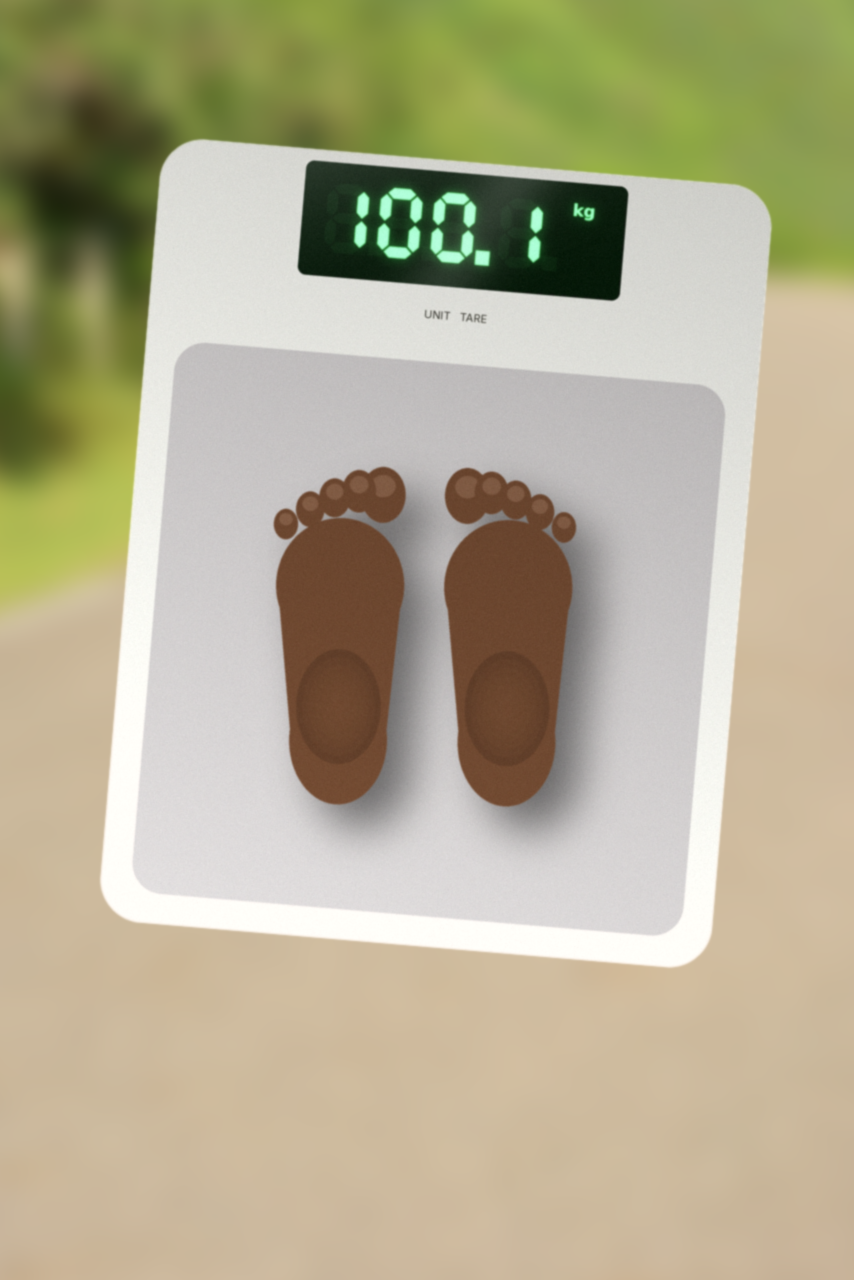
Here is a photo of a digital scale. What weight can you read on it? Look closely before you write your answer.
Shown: 100.1 kg
